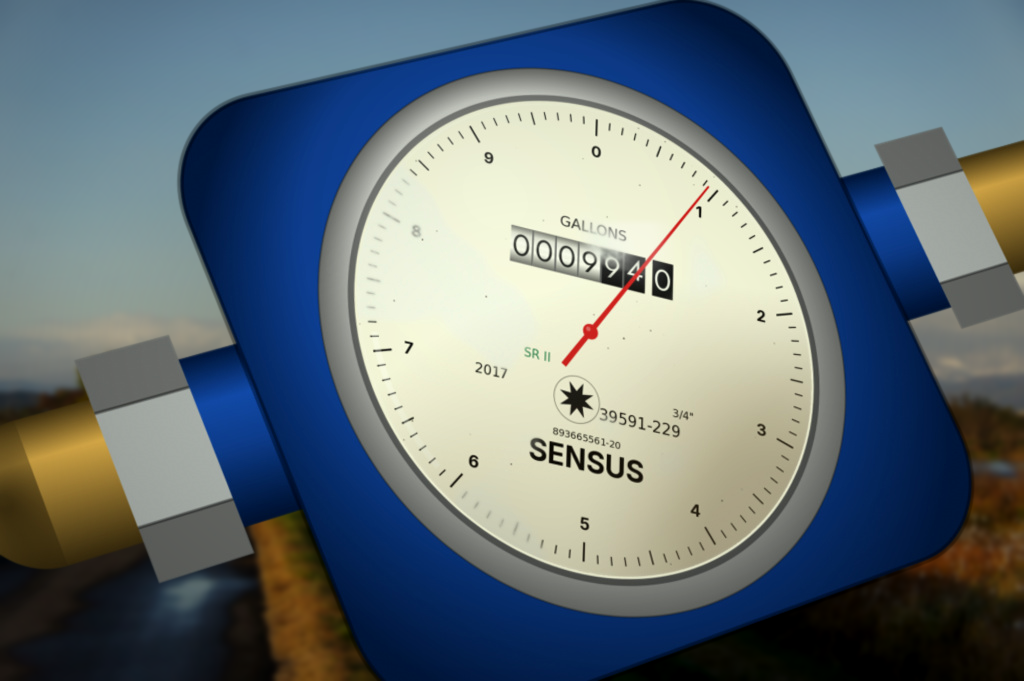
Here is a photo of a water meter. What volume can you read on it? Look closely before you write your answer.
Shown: 9940.9 gal
